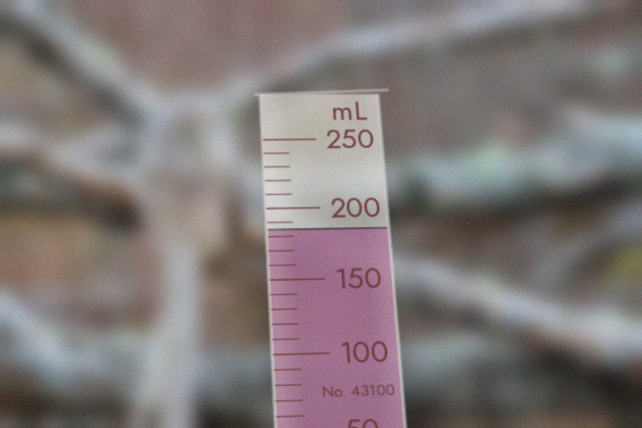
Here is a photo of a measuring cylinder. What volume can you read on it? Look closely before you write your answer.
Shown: 185 mL
